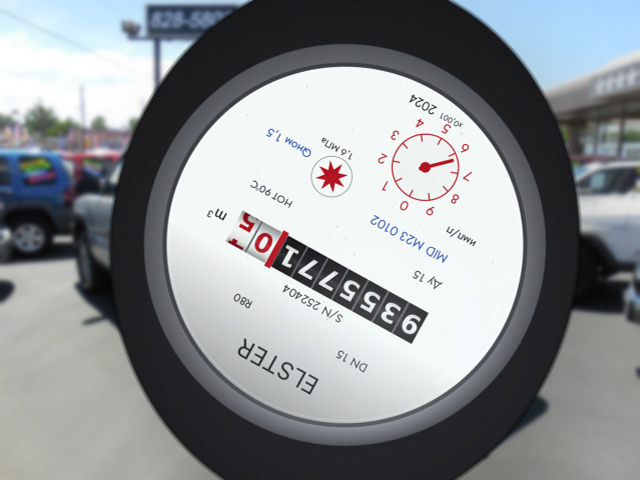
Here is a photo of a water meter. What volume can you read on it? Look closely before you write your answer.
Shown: 9355771.046 m³
